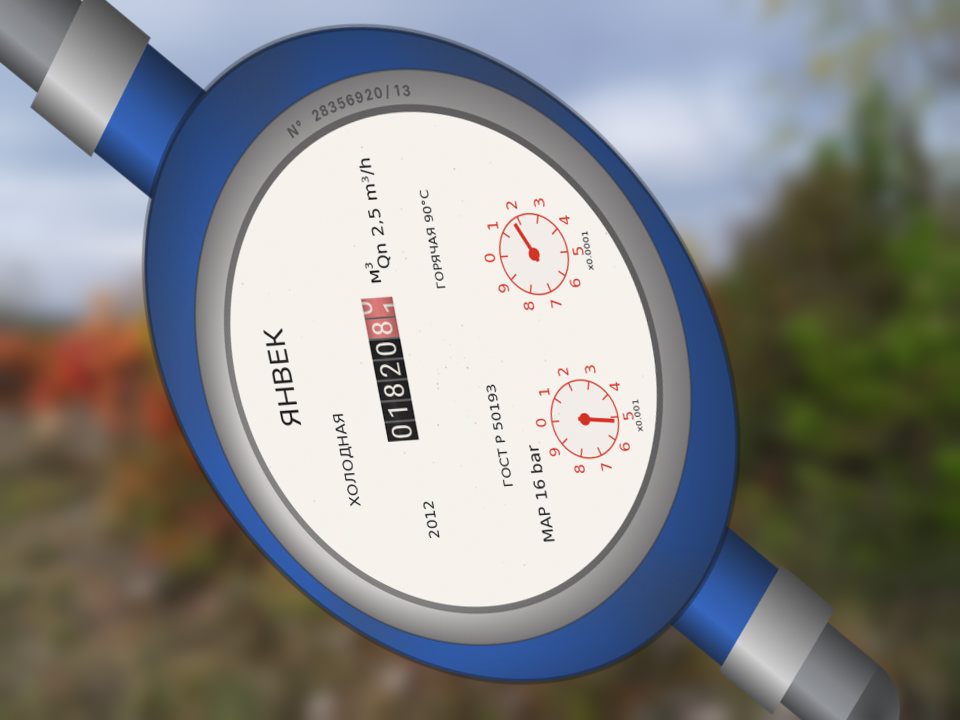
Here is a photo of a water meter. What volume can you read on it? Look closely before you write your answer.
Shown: 1820.8051 m³
